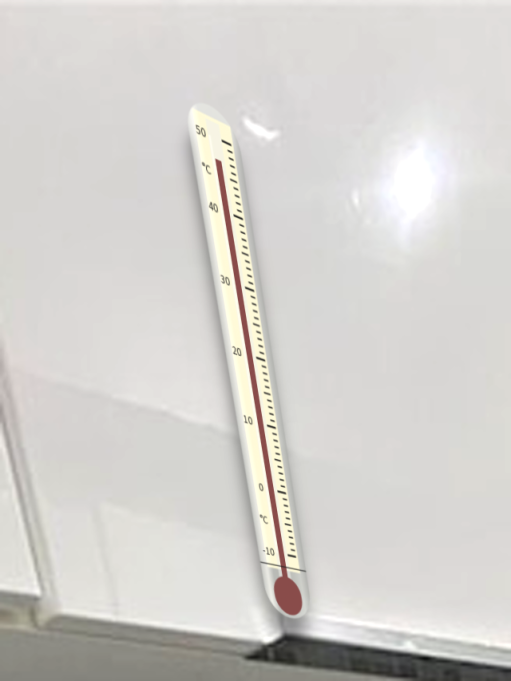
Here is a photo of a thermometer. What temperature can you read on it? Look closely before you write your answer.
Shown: 47 °C
